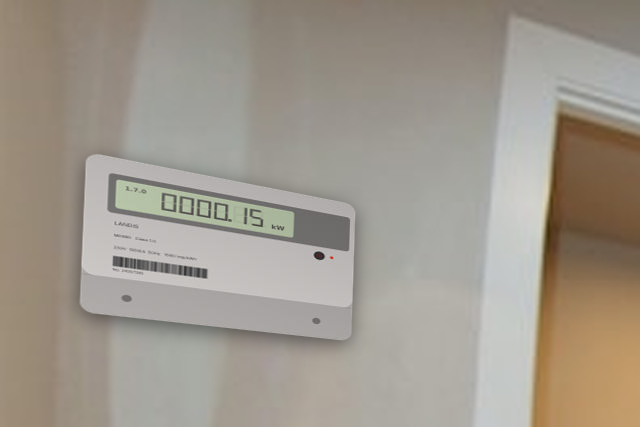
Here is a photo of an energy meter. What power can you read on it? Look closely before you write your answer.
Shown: 0.15 kW
